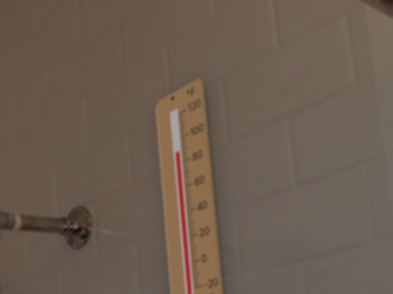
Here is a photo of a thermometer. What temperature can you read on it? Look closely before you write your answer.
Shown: 90 °F
